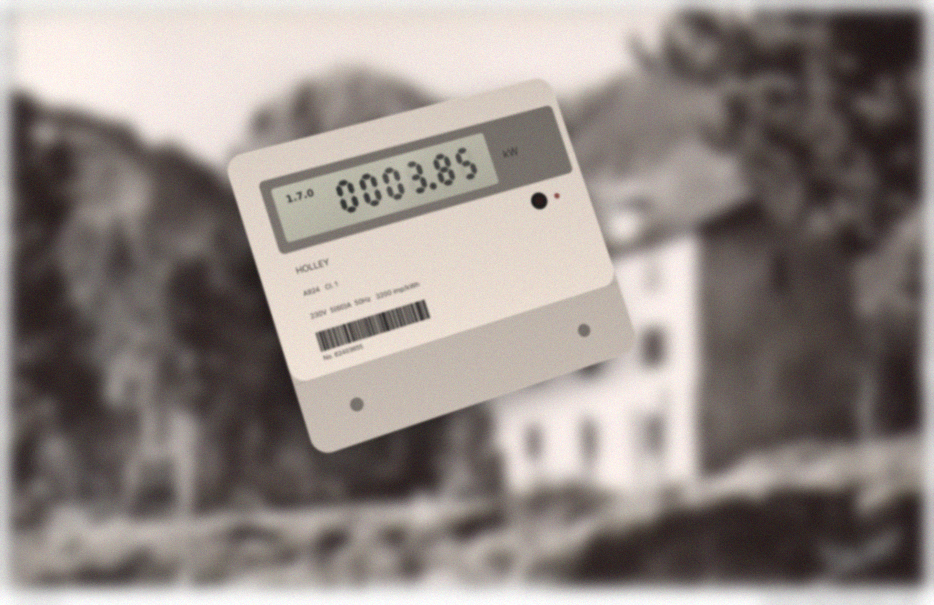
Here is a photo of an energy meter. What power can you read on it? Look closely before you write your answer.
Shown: 3.85 kW
